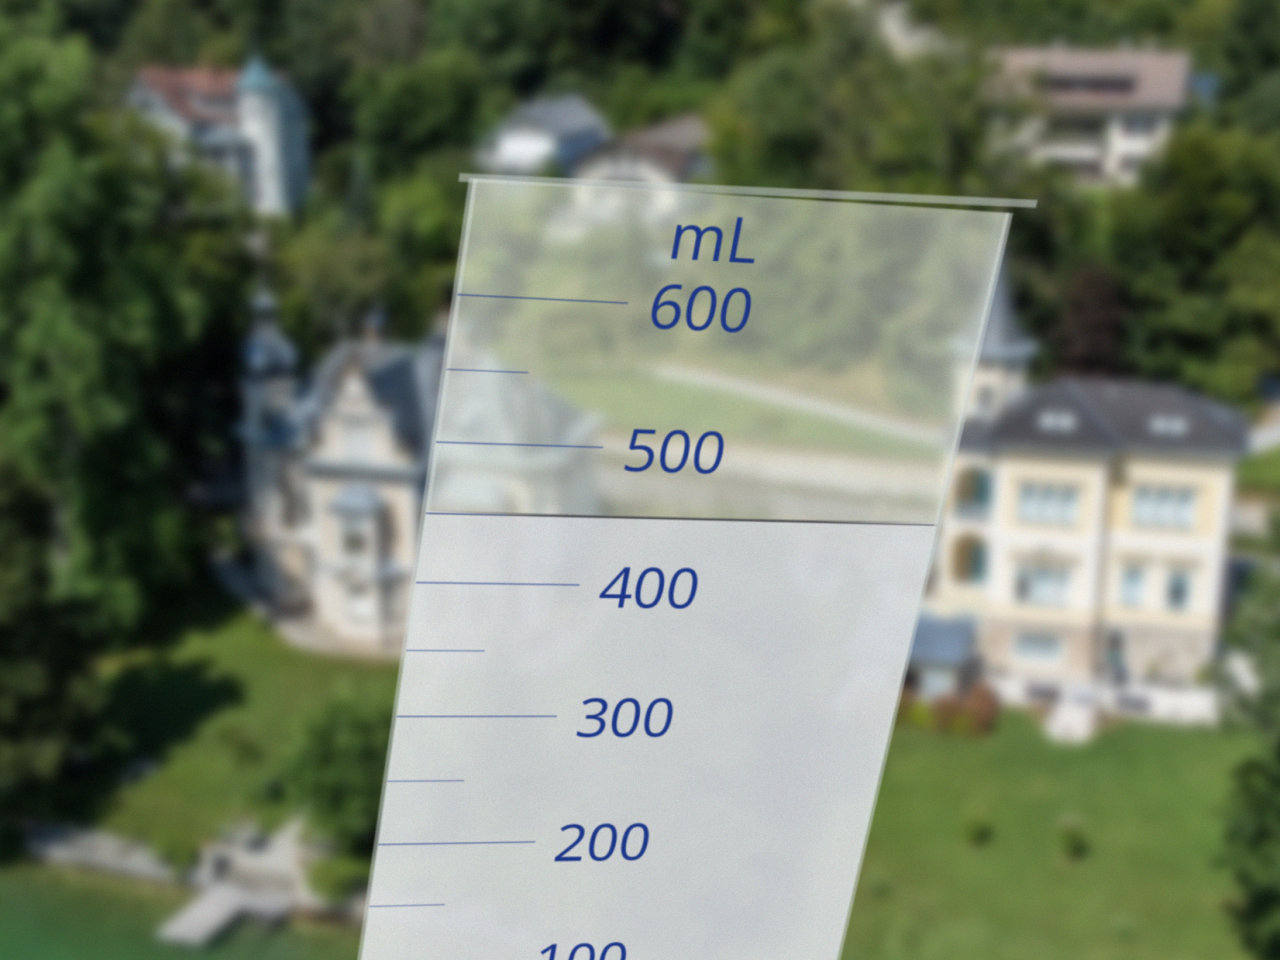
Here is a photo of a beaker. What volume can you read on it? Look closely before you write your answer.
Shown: 450 mL
